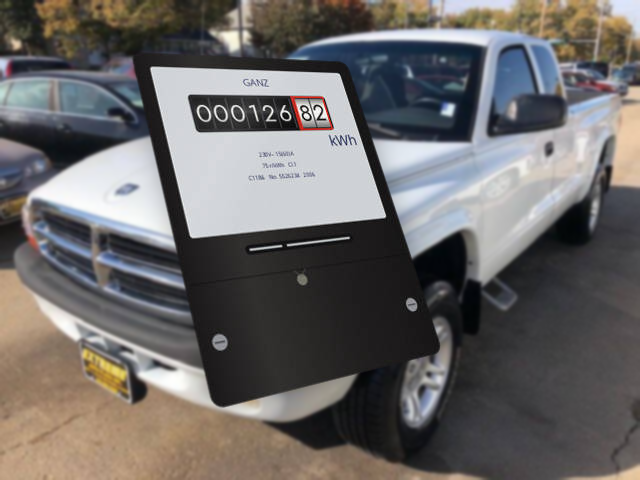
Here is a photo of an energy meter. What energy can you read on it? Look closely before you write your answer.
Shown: 126.82 kWh
